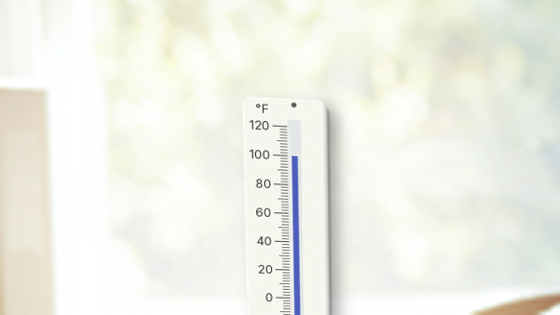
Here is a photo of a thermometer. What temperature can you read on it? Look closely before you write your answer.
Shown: 100 °F
